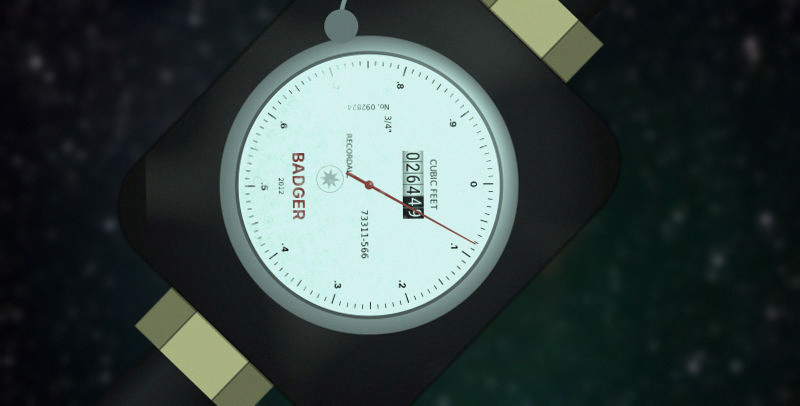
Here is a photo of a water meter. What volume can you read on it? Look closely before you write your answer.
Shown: 26449.08 ft³
